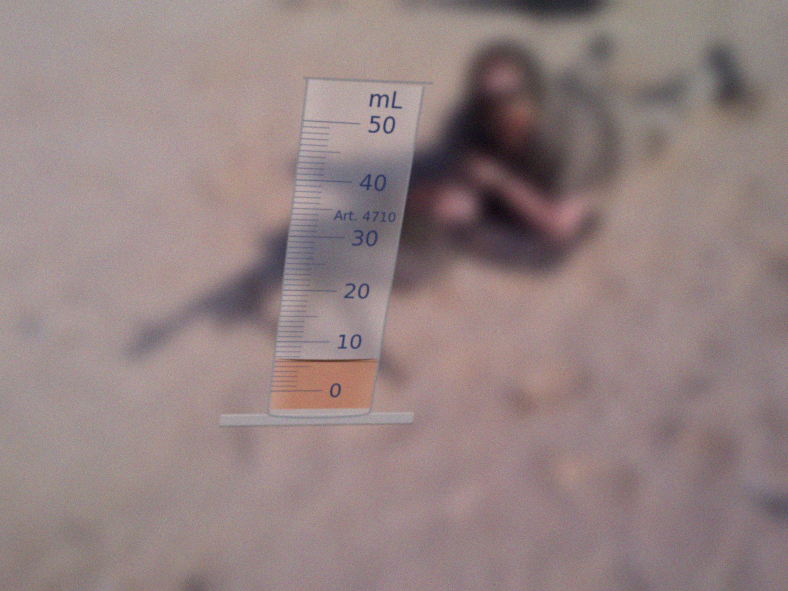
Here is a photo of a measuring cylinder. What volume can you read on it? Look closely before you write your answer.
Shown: 6 mL
